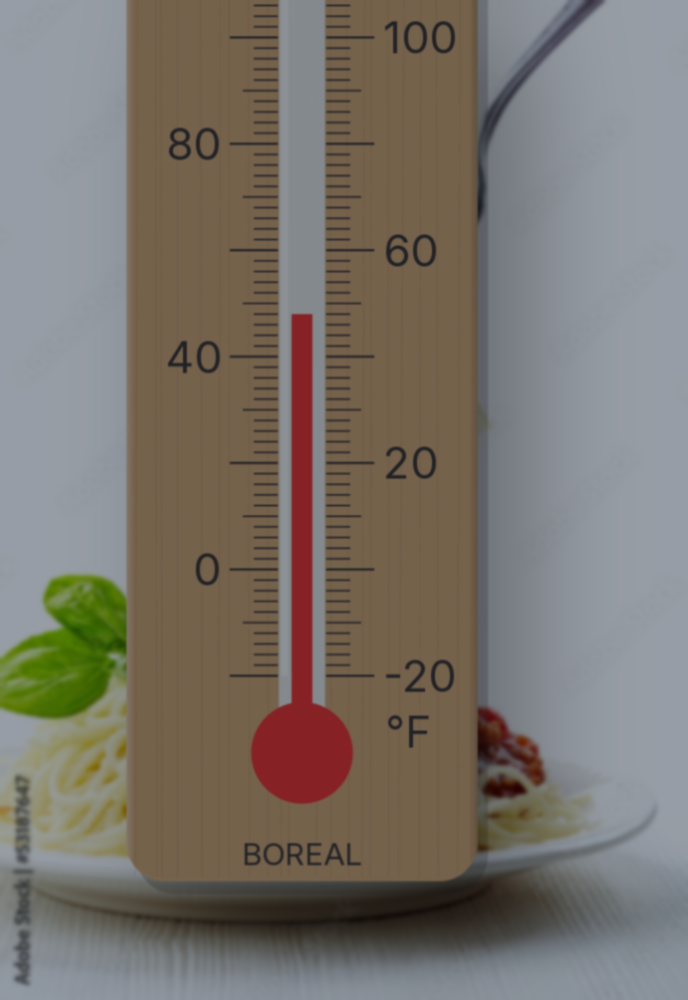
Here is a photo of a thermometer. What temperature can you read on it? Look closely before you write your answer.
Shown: 48 °F
